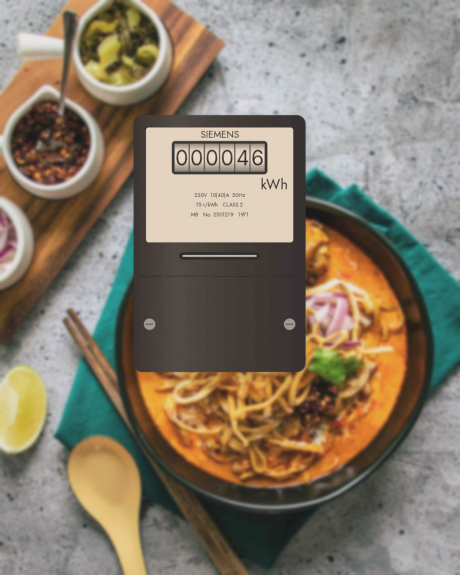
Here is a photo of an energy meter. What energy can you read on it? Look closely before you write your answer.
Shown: 46 kWh
